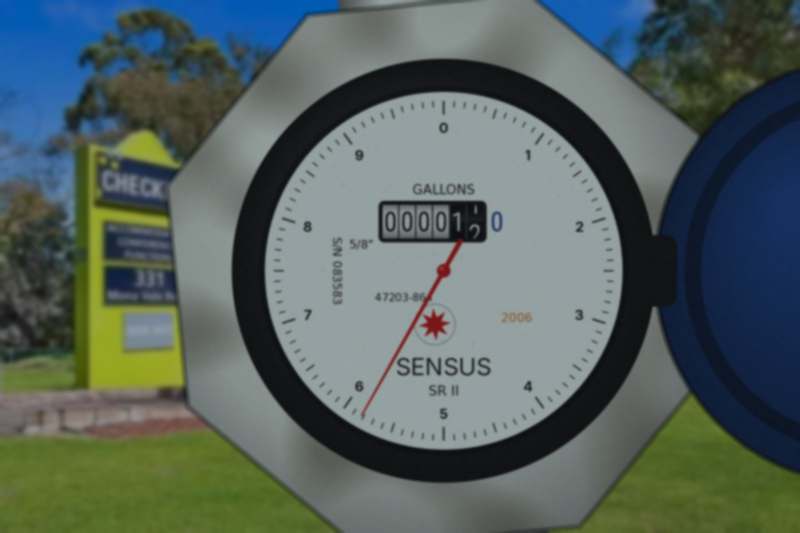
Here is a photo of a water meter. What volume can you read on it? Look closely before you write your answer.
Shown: 115.8 gal
